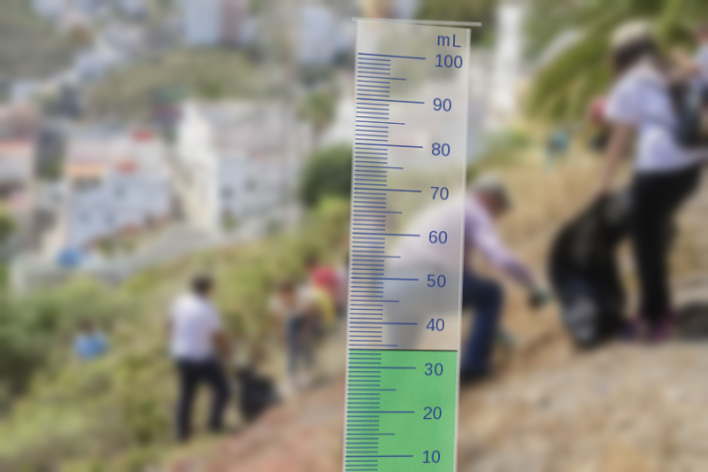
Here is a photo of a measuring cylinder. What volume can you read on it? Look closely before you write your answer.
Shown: 34 mL
